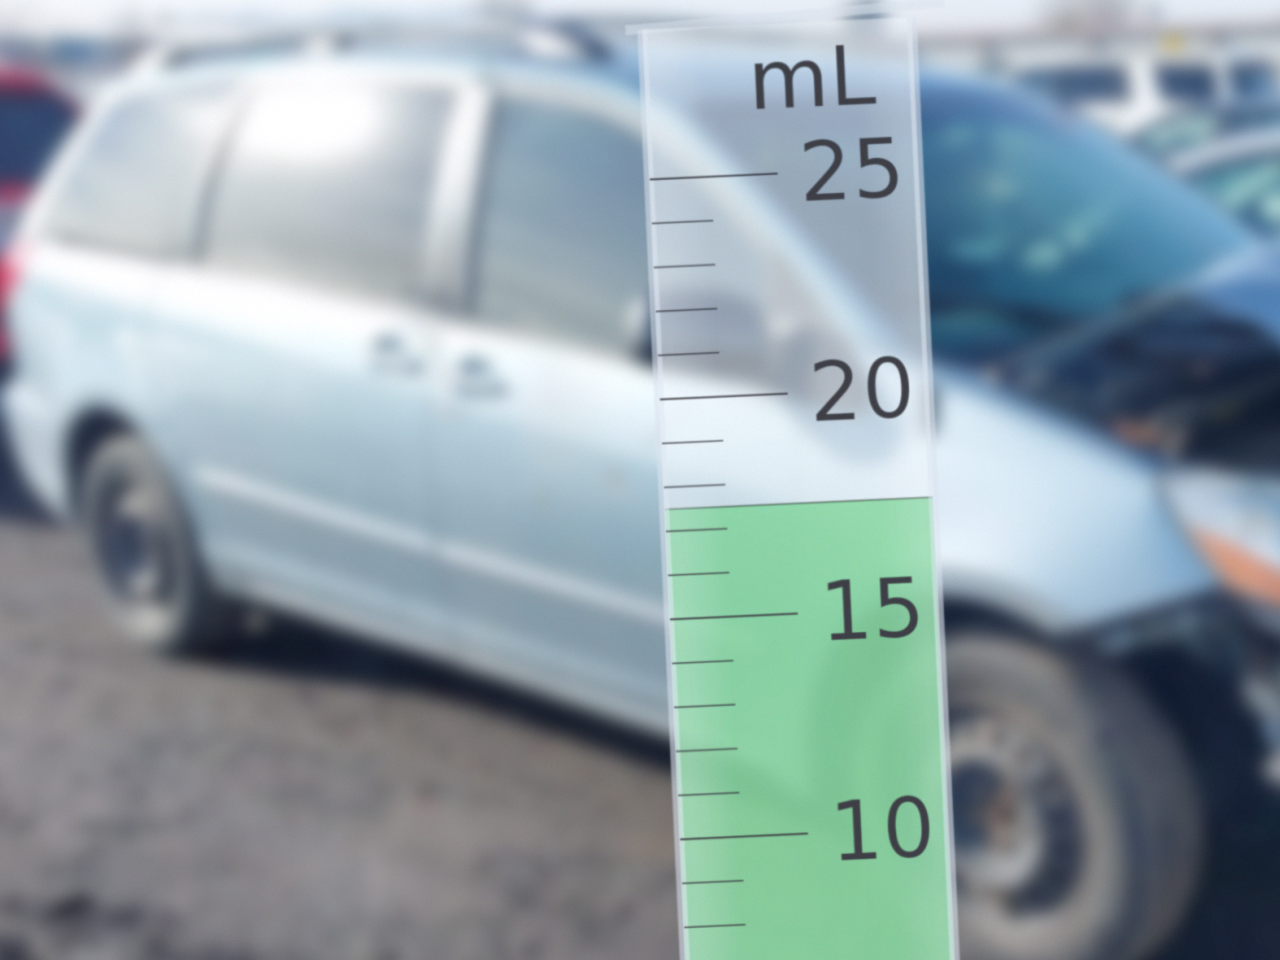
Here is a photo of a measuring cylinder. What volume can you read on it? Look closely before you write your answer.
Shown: 17.5 mL
